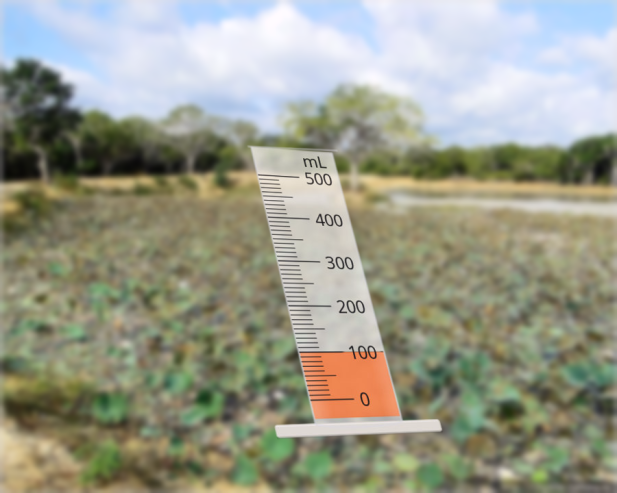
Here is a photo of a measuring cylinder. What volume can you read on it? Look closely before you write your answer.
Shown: 100 mL
